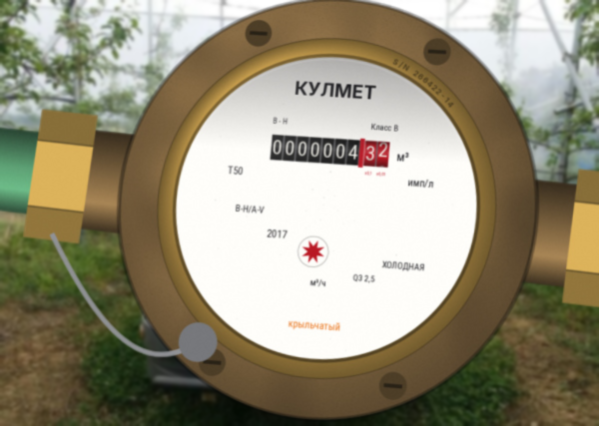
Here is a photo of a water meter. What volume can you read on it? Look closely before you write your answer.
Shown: 4.32 m³
